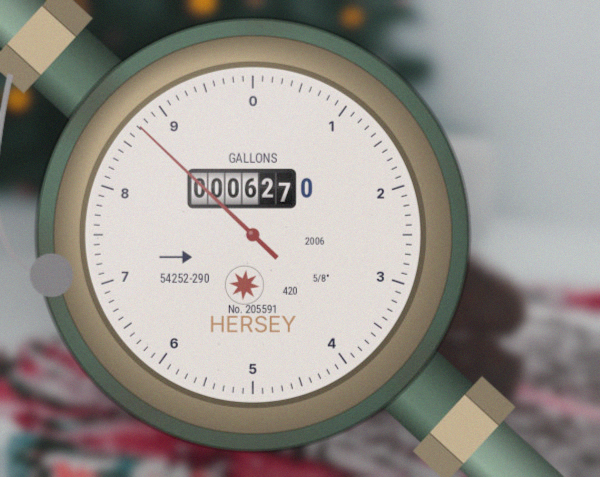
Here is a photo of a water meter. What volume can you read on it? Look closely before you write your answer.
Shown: 6268.7 gal
